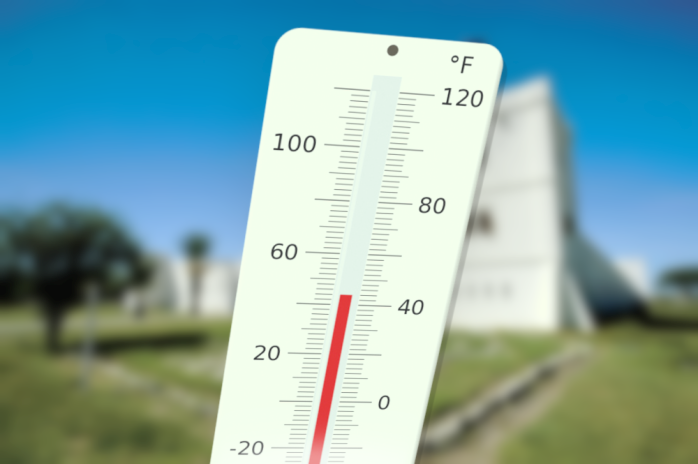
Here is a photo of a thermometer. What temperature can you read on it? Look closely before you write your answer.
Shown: 44 °F
